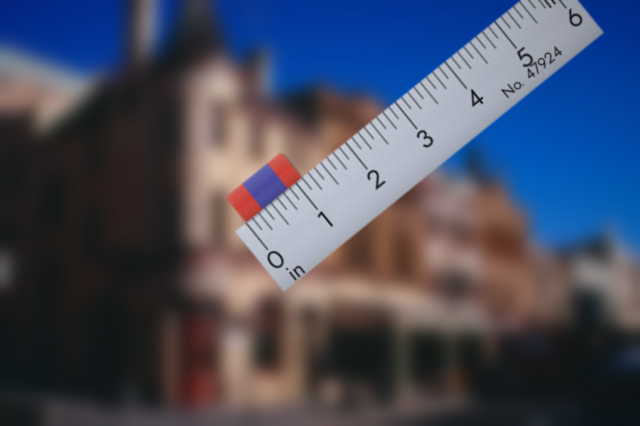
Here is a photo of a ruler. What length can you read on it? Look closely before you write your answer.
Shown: 1.125 in
